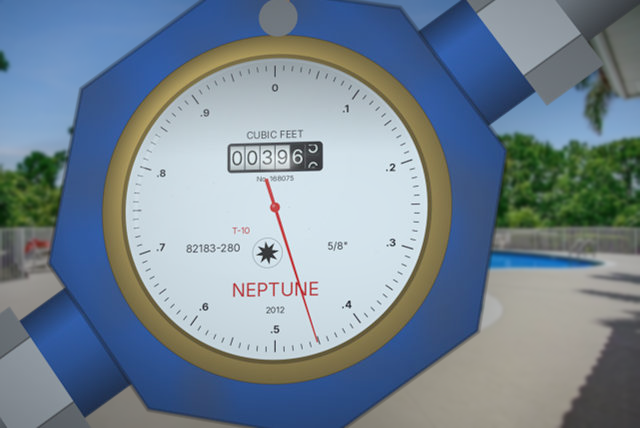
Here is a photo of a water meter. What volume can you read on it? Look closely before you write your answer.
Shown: 3965.45 ft³
